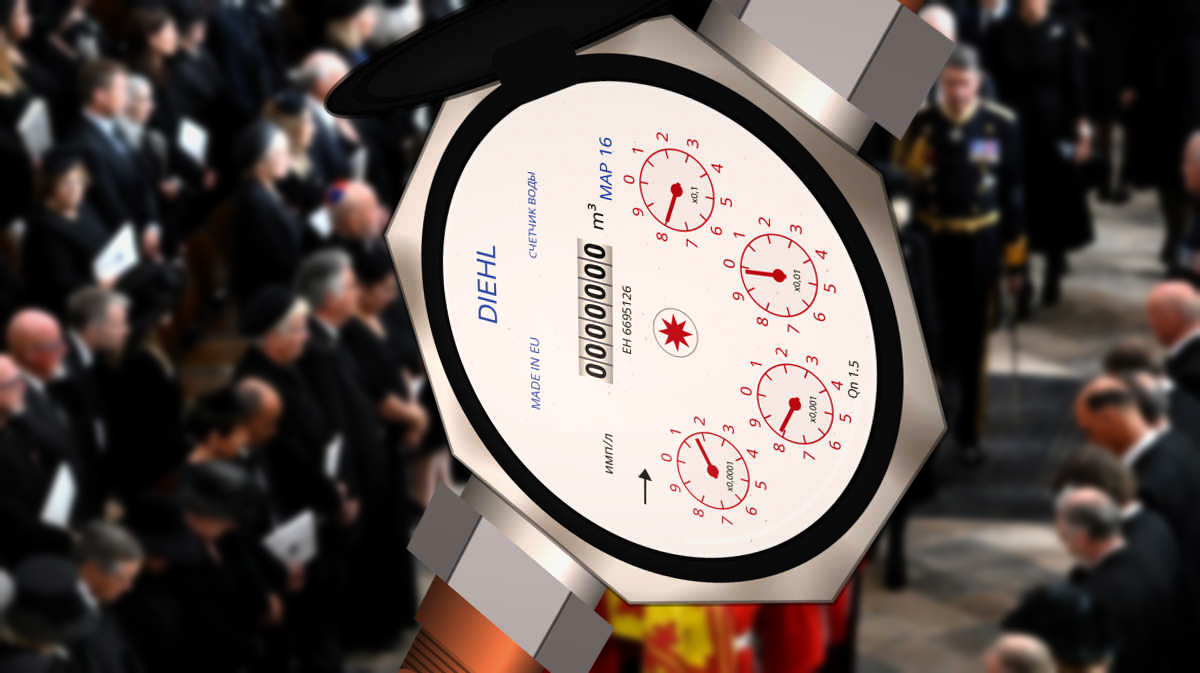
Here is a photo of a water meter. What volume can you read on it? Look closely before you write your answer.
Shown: 0.7981 m³
